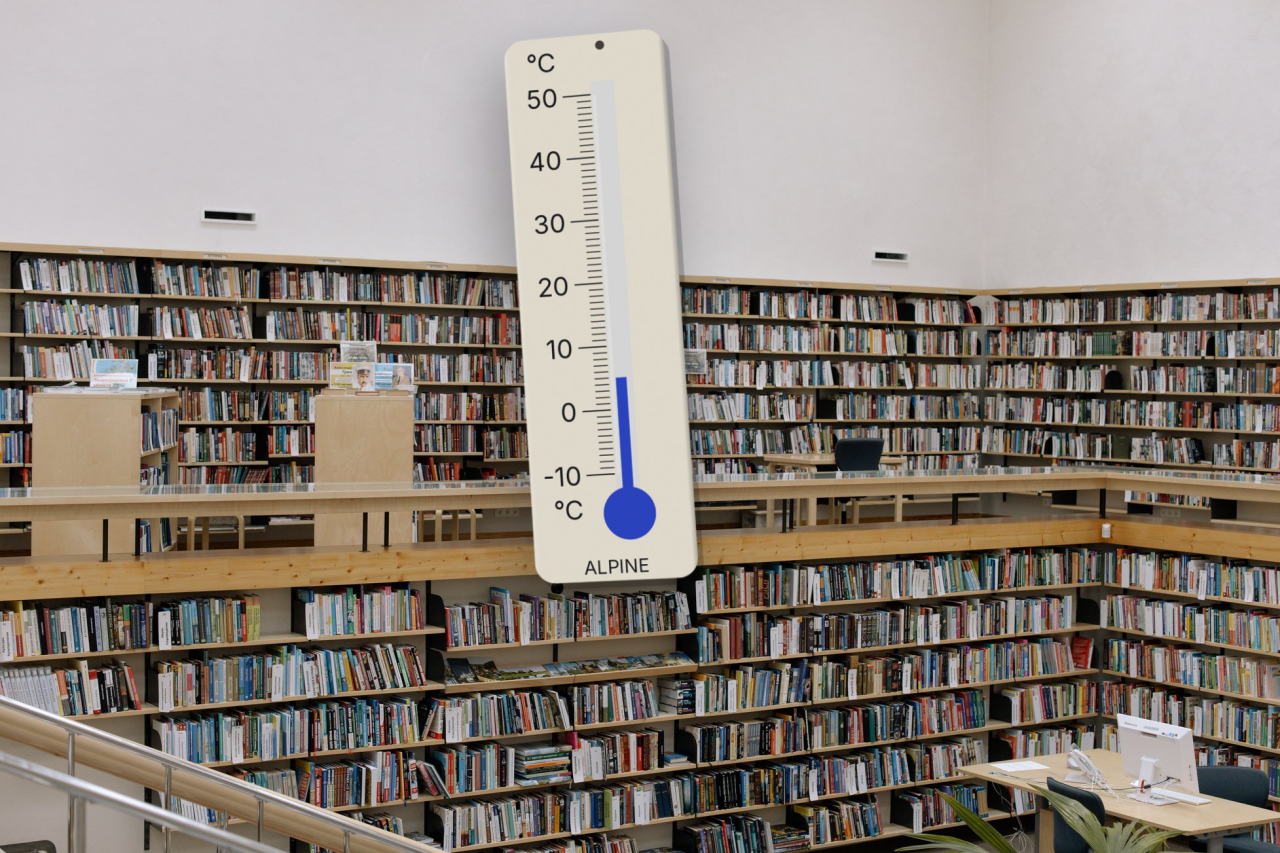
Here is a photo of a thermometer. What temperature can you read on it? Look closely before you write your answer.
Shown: 5 °C
